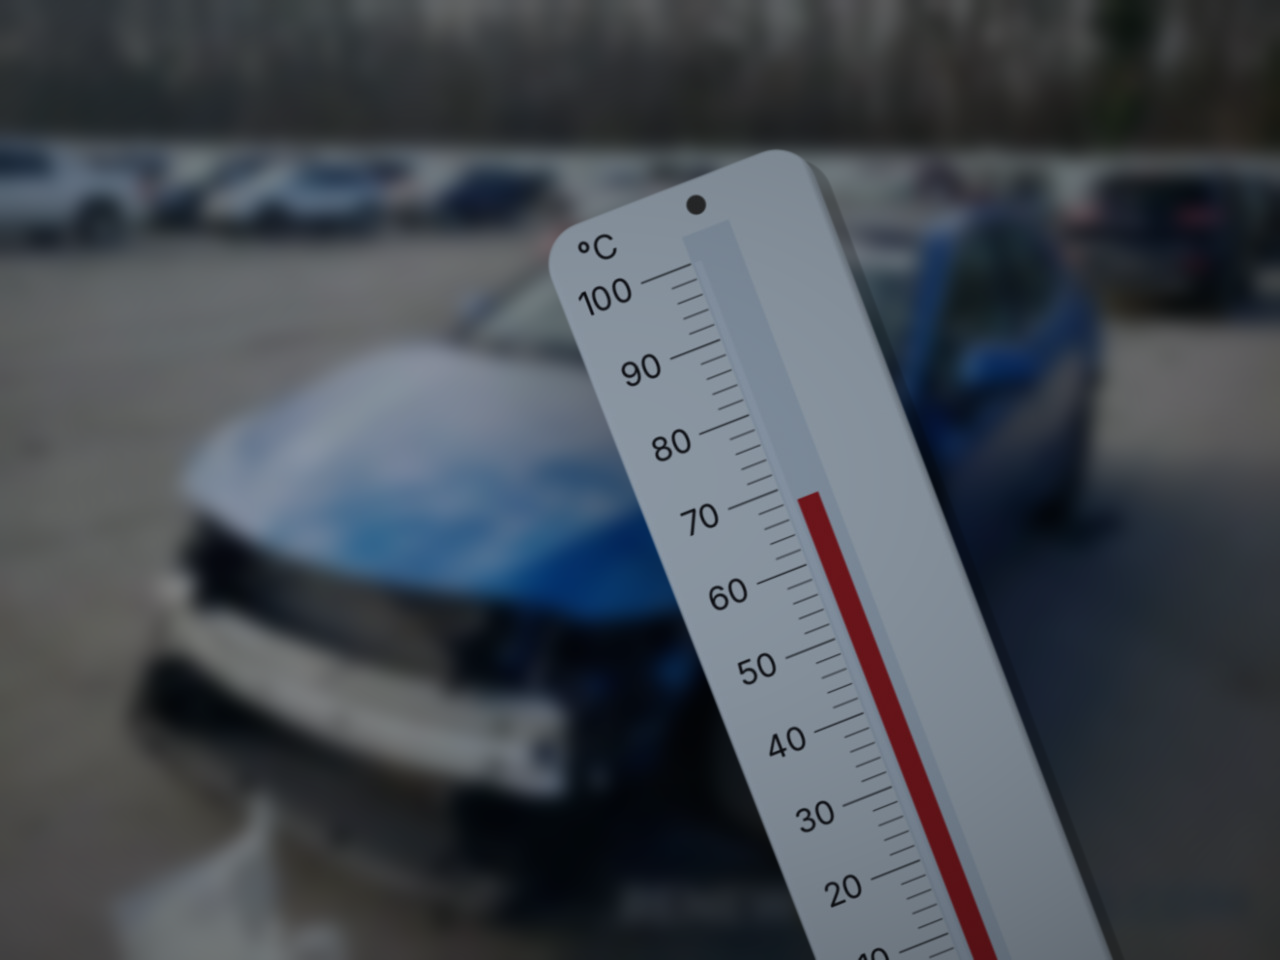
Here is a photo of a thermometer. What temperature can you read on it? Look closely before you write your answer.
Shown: 68 °C
